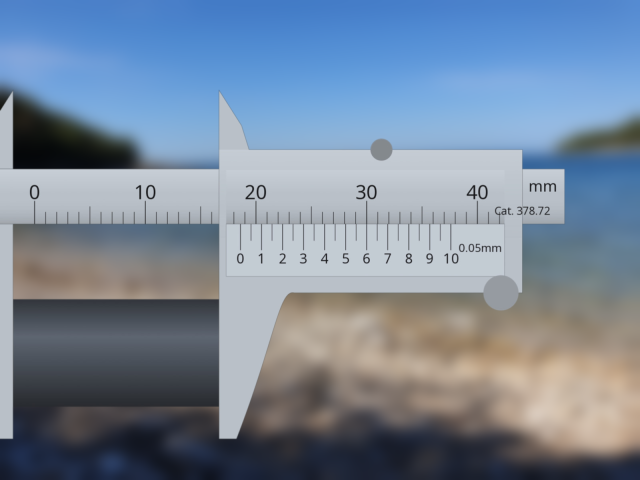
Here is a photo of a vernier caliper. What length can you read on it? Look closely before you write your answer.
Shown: 18.6 mm
